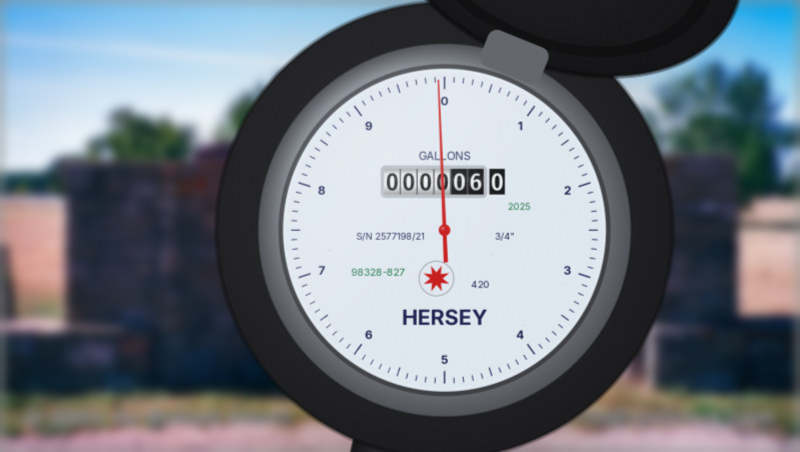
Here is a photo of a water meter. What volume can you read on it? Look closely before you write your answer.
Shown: 59.9 gal
